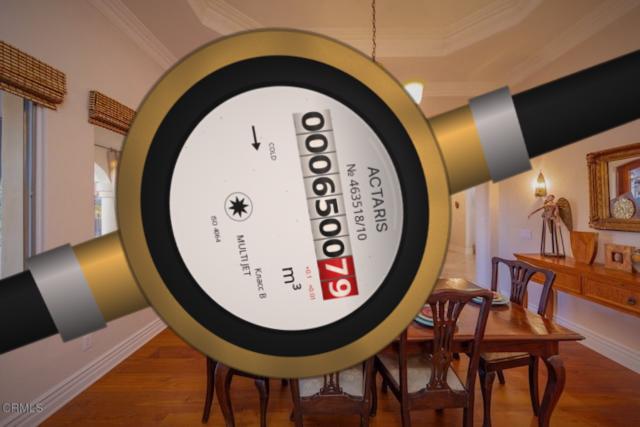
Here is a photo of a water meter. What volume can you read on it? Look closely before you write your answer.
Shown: 6500.79 m³
